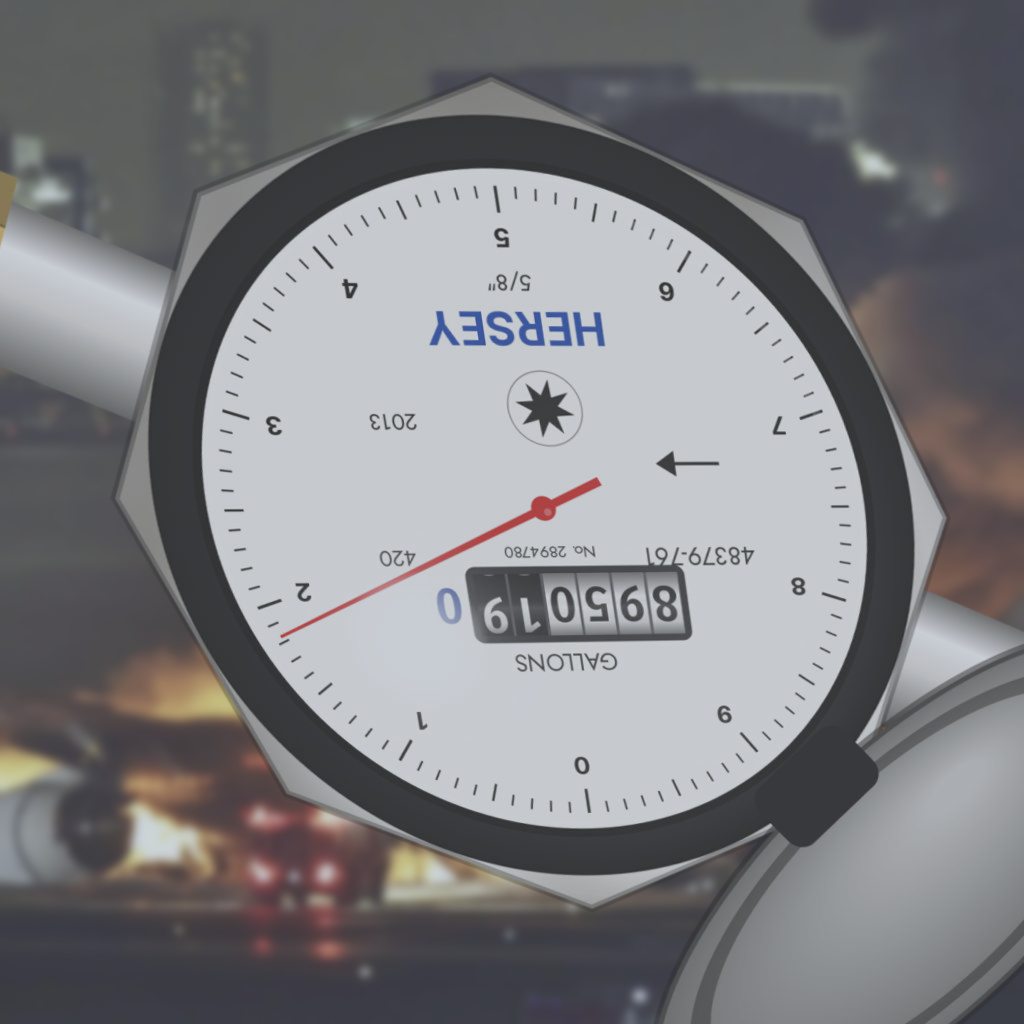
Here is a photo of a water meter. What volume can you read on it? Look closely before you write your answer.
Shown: 8950191.8 gal
